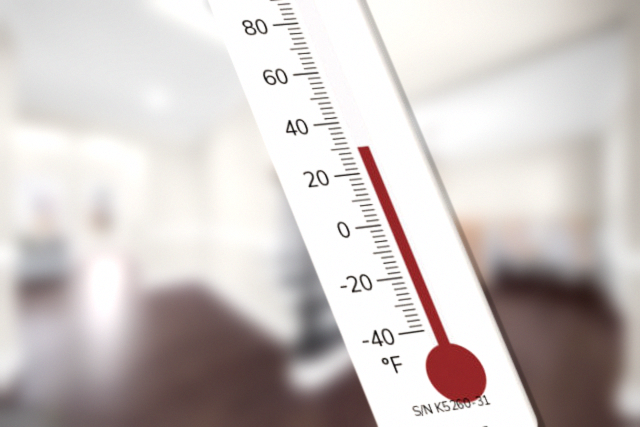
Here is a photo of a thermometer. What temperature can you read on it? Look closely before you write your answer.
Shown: 30 °F
